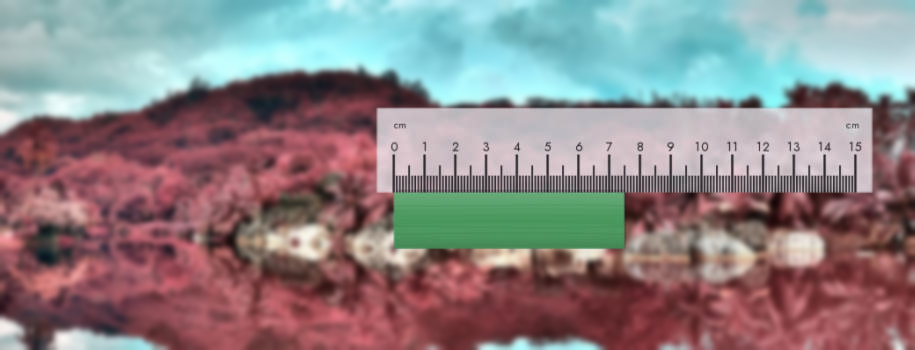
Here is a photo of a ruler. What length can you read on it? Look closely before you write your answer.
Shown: 7.5 cm
